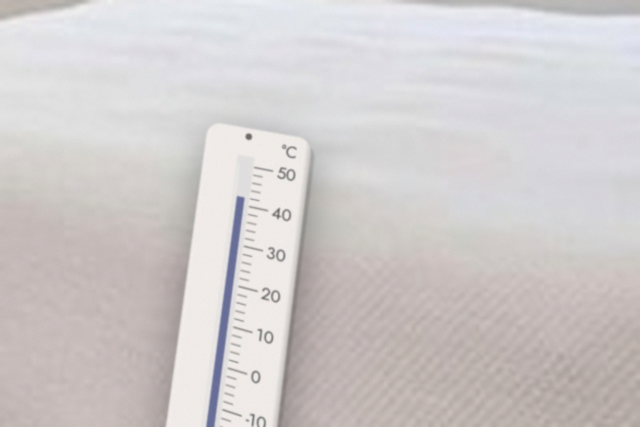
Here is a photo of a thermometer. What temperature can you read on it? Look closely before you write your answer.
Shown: 42 °C
